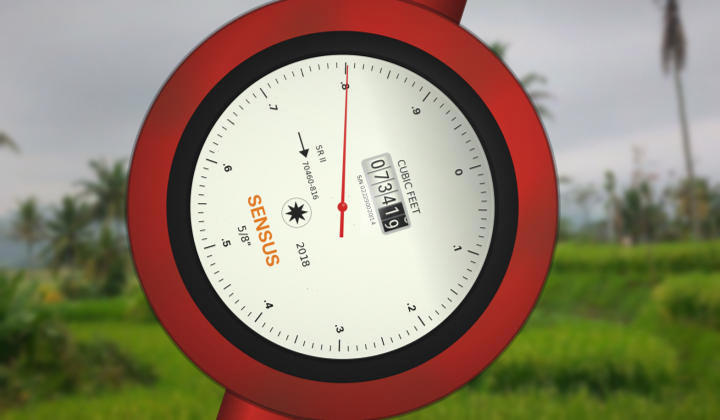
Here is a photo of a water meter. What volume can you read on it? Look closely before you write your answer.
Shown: 73418.80 ft³
